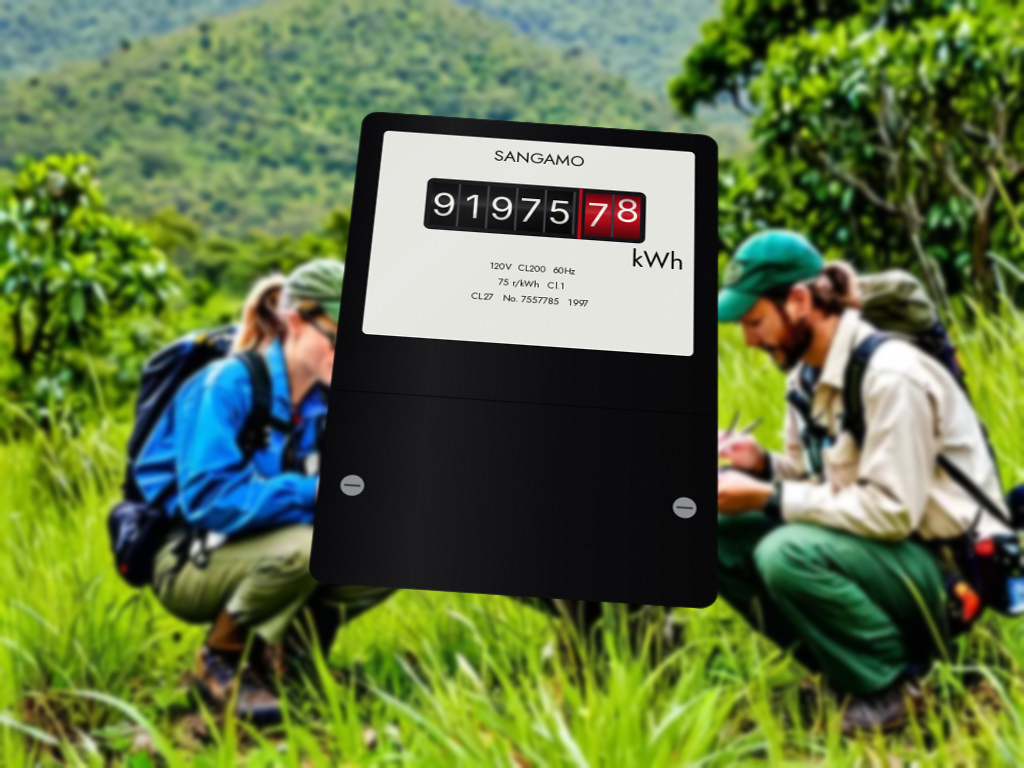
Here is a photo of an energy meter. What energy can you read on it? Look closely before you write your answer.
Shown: 91975.78 kWh
